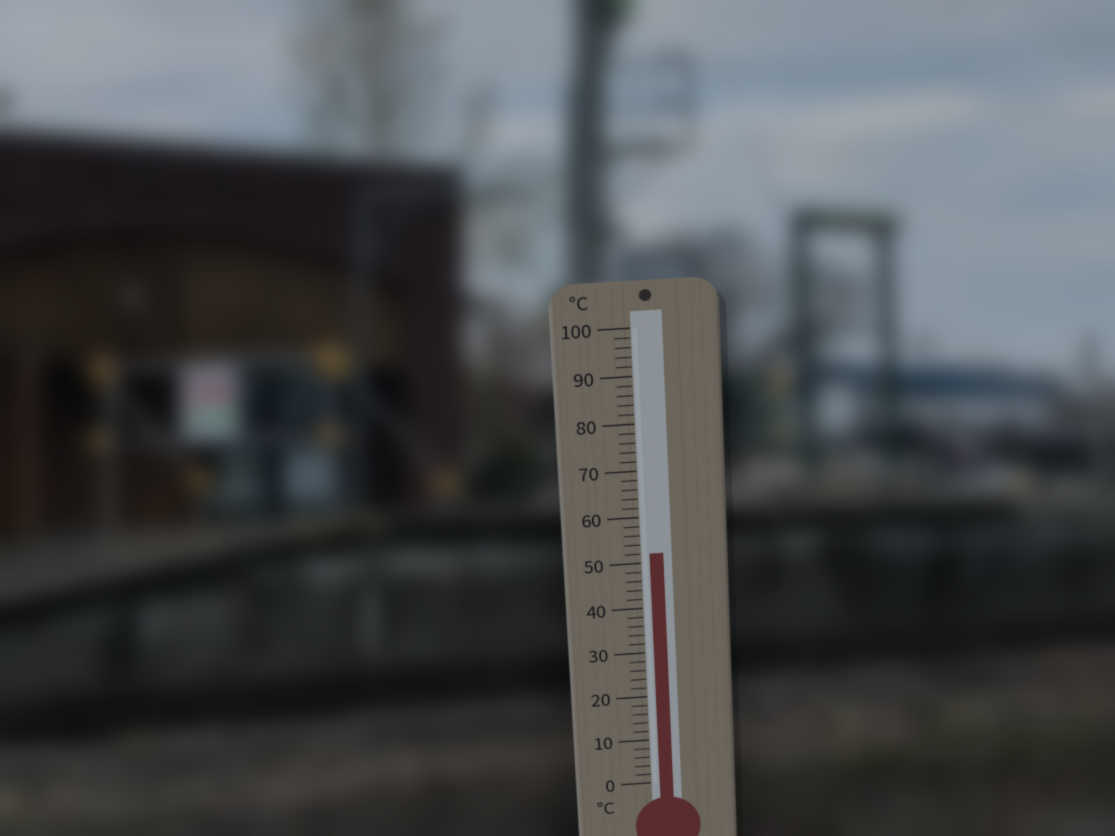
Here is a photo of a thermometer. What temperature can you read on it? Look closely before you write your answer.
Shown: 52 °C
